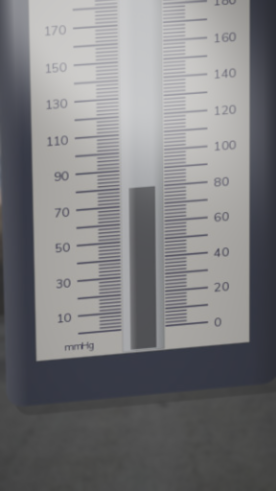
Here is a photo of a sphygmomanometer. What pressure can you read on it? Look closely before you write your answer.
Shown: 80 mmHg
